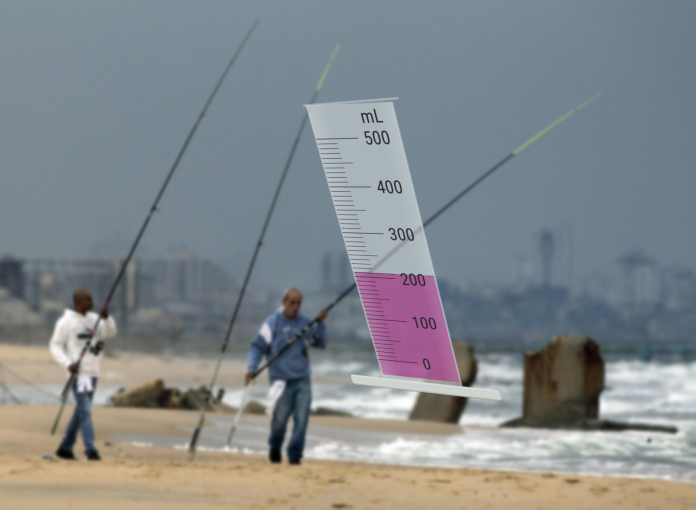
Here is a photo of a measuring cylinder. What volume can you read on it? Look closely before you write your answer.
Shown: 210 mL
